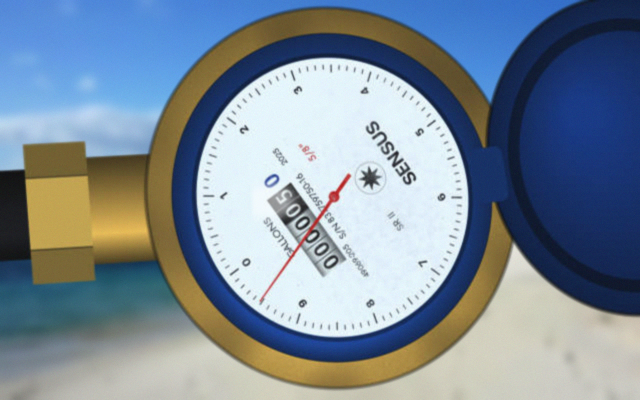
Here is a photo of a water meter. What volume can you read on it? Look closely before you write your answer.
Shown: 49.5 gal
